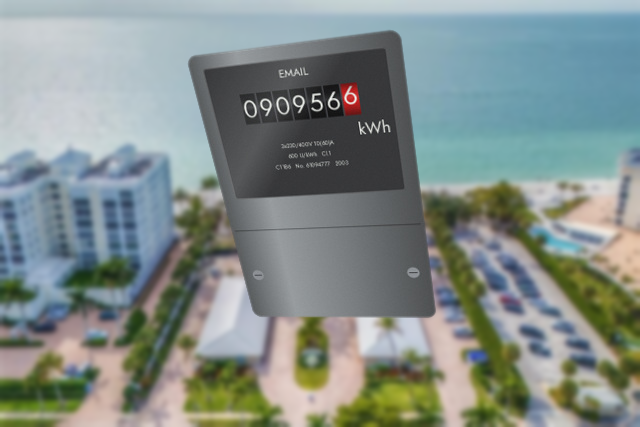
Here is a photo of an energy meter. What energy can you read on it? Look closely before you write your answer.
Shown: 90956.6 kWh
